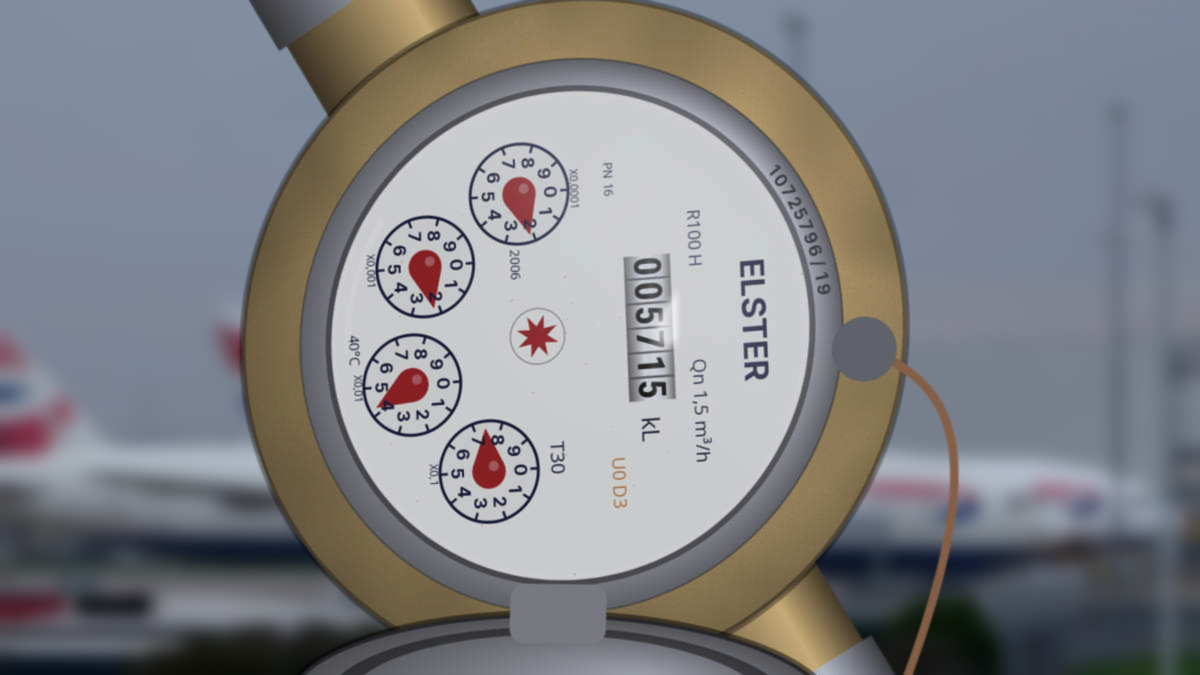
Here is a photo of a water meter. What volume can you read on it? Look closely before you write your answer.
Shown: 5715.7422 kL
